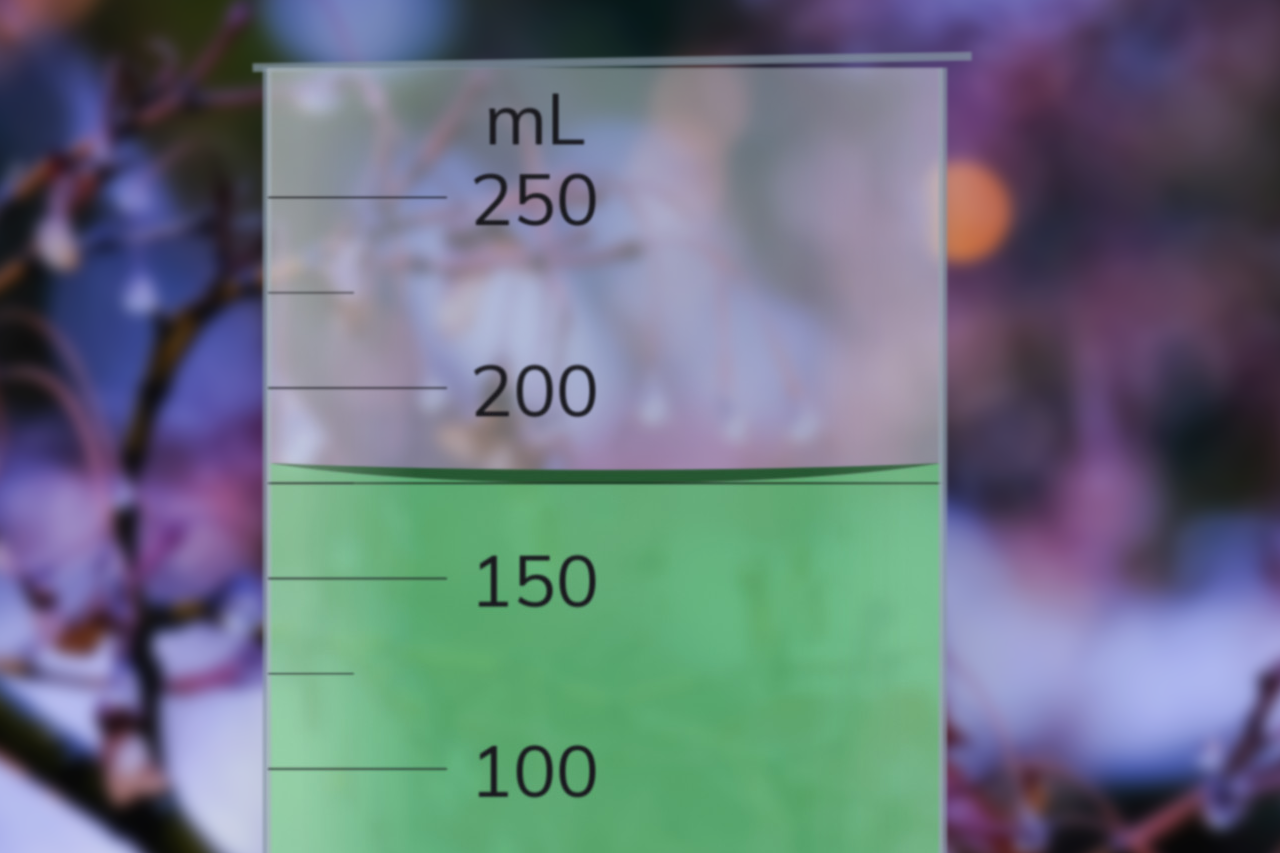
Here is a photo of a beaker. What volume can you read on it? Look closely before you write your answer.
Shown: 175 mL
